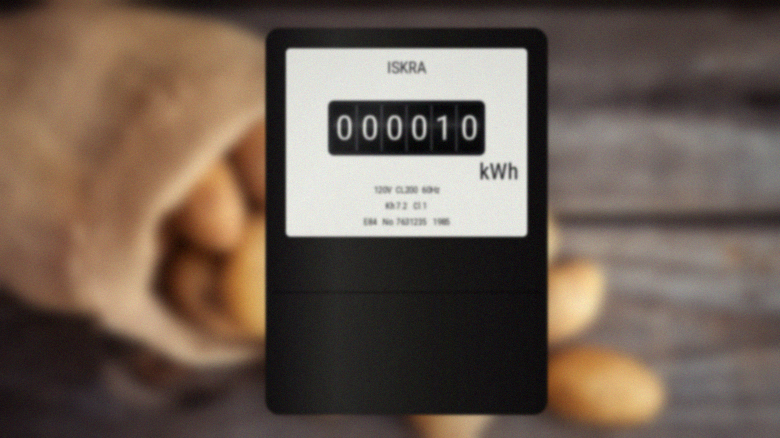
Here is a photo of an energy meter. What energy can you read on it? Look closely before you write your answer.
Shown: 10 kWh
